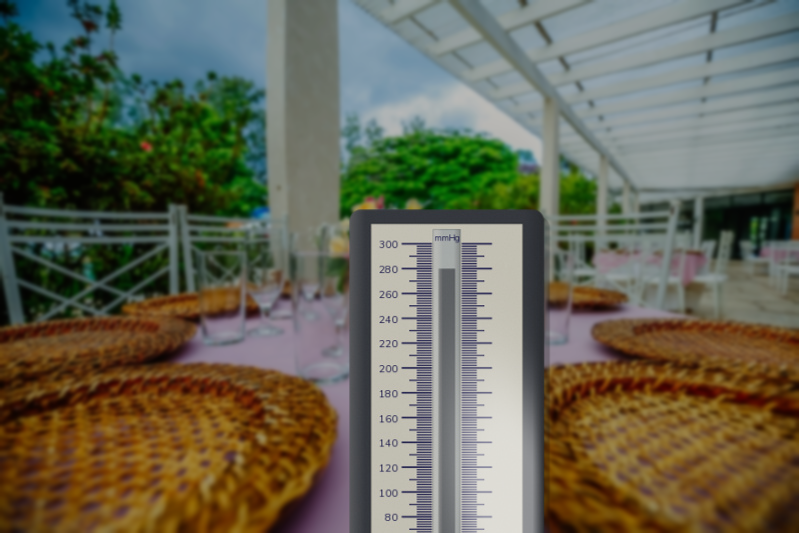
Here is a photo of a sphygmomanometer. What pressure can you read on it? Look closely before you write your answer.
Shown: 280 mmHg
